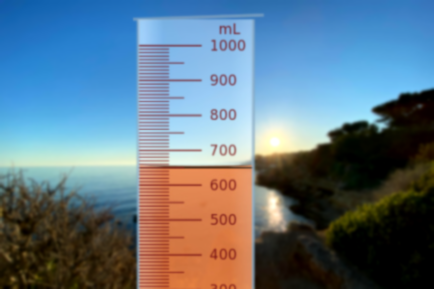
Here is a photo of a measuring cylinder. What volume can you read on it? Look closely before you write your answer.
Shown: 650 mL
